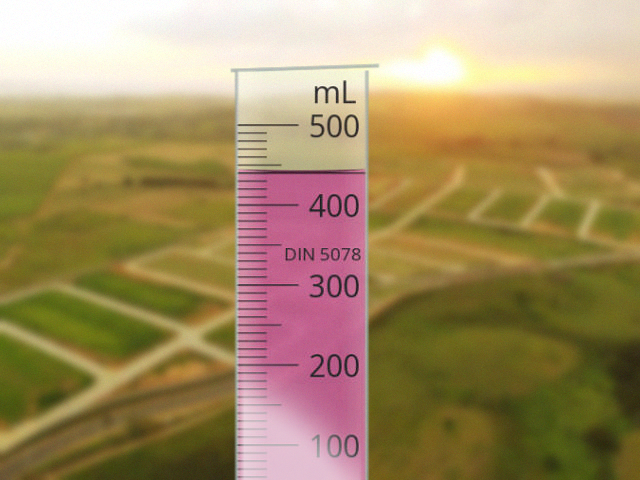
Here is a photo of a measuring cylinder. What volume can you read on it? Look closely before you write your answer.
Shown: 440 mL
